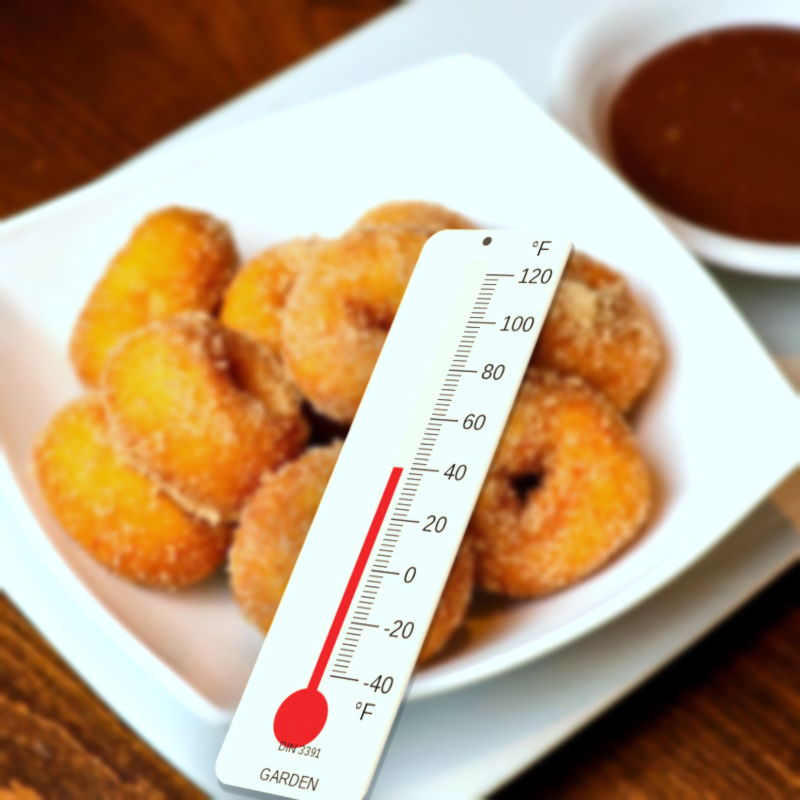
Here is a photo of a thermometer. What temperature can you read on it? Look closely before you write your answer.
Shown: 40 °F
